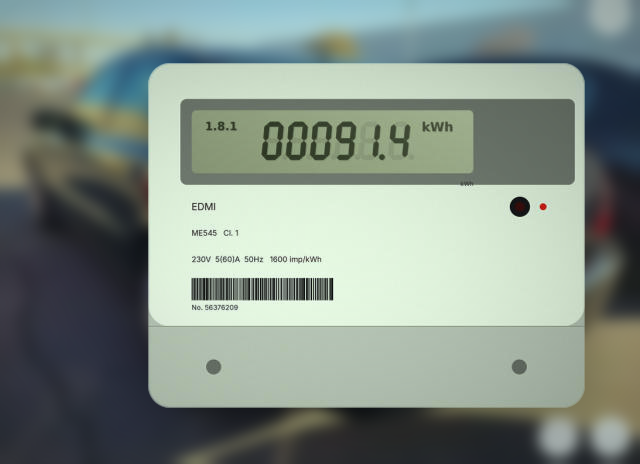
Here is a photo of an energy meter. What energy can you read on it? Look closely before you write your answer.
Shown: 91.4 kWh
